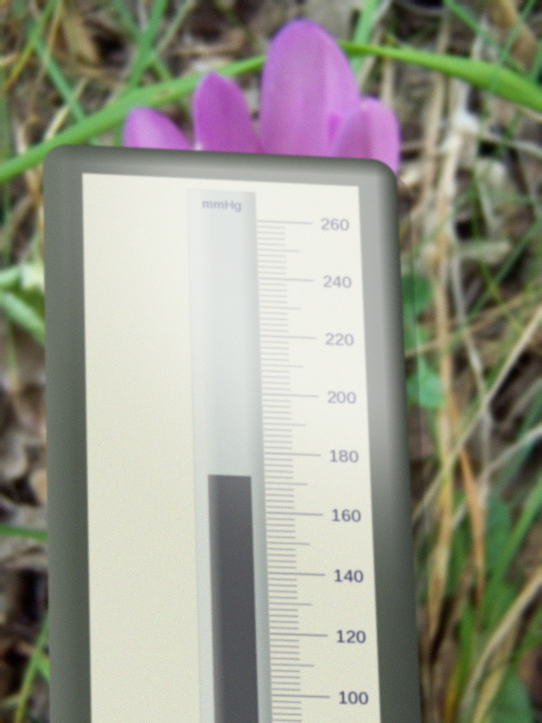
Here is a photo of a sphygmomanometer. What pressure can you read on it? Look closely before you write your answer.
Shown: 172 mmHg
